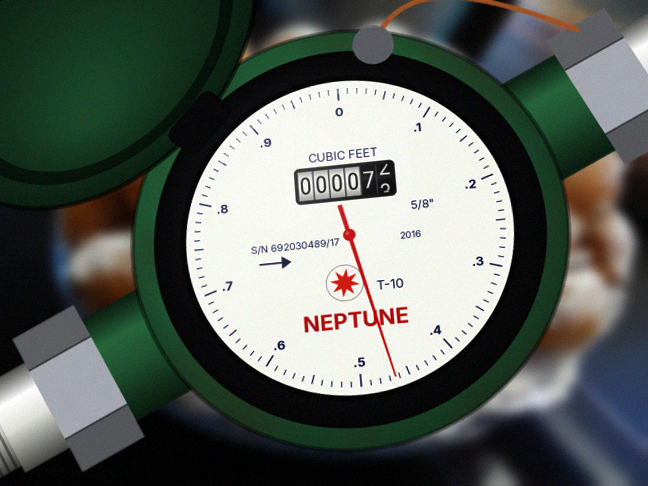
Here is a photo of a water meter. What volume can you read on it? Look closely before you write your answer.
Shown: 72.46 ft³
